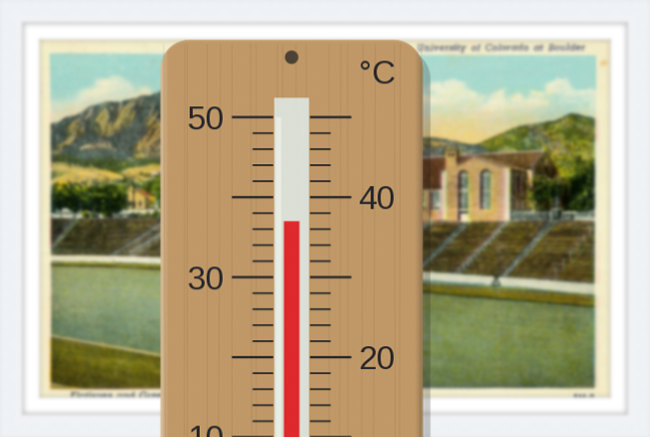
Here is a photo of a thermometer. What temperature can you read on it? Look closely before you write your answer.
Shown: 37 °C
